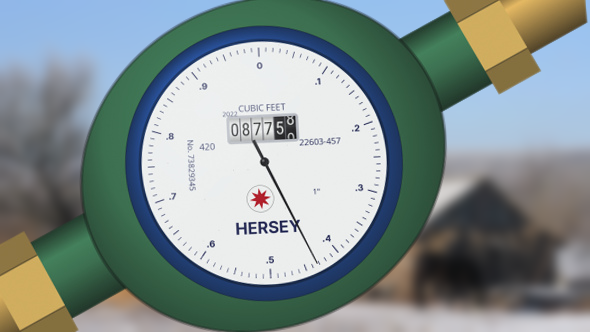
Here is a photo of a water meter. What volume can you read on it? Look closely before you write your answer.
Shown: 87758.43 ft³
